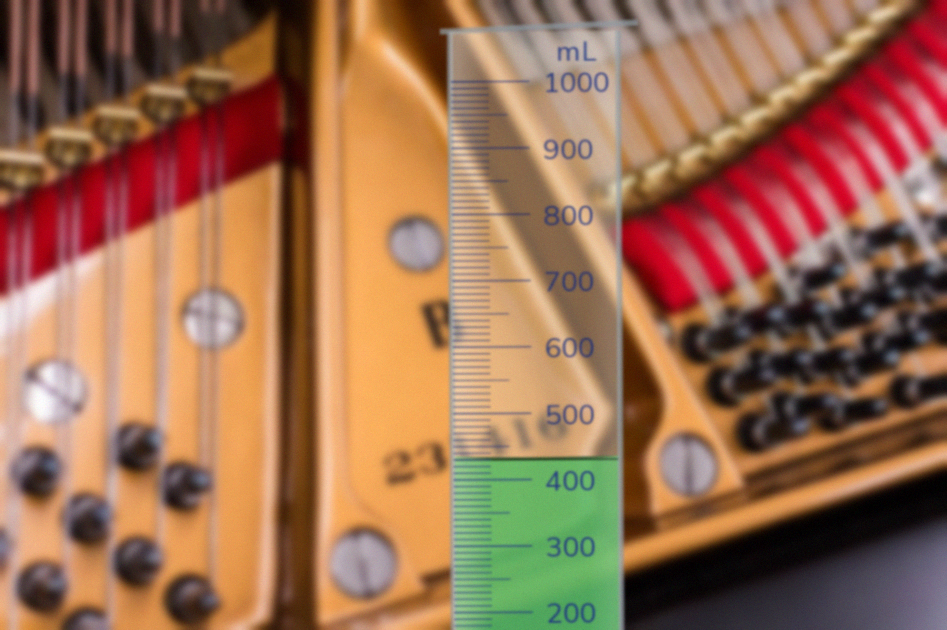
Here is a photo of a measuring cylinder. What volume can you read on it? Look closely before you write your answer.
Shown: 430 mL
